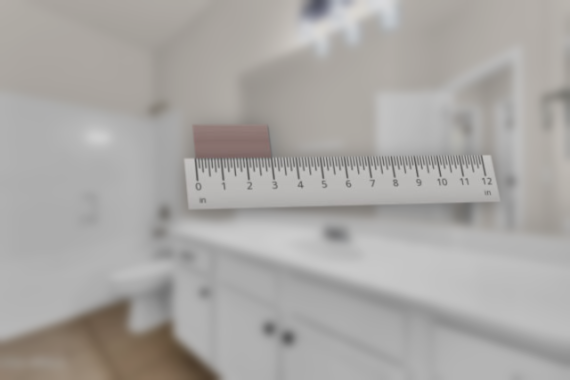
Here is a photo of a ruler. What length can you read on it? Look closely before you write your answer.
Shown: 3 in
